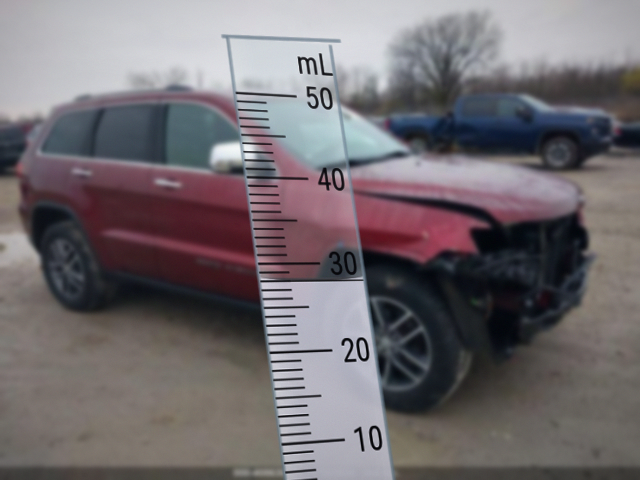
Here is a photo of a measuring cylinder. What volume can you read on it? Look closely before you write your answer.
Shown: 28 mL
